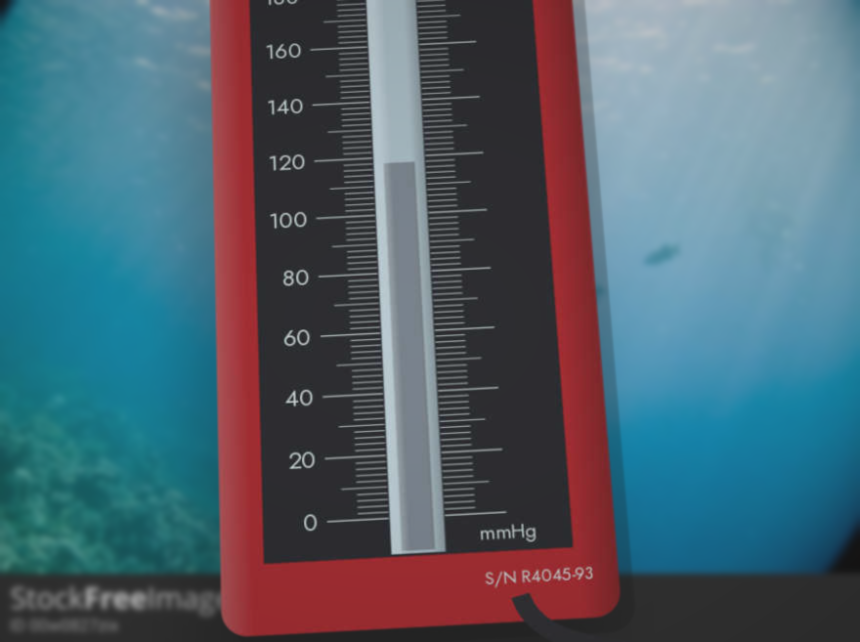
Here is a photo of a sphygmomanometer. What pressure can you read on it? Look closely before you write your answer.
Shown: 118 mmHg
